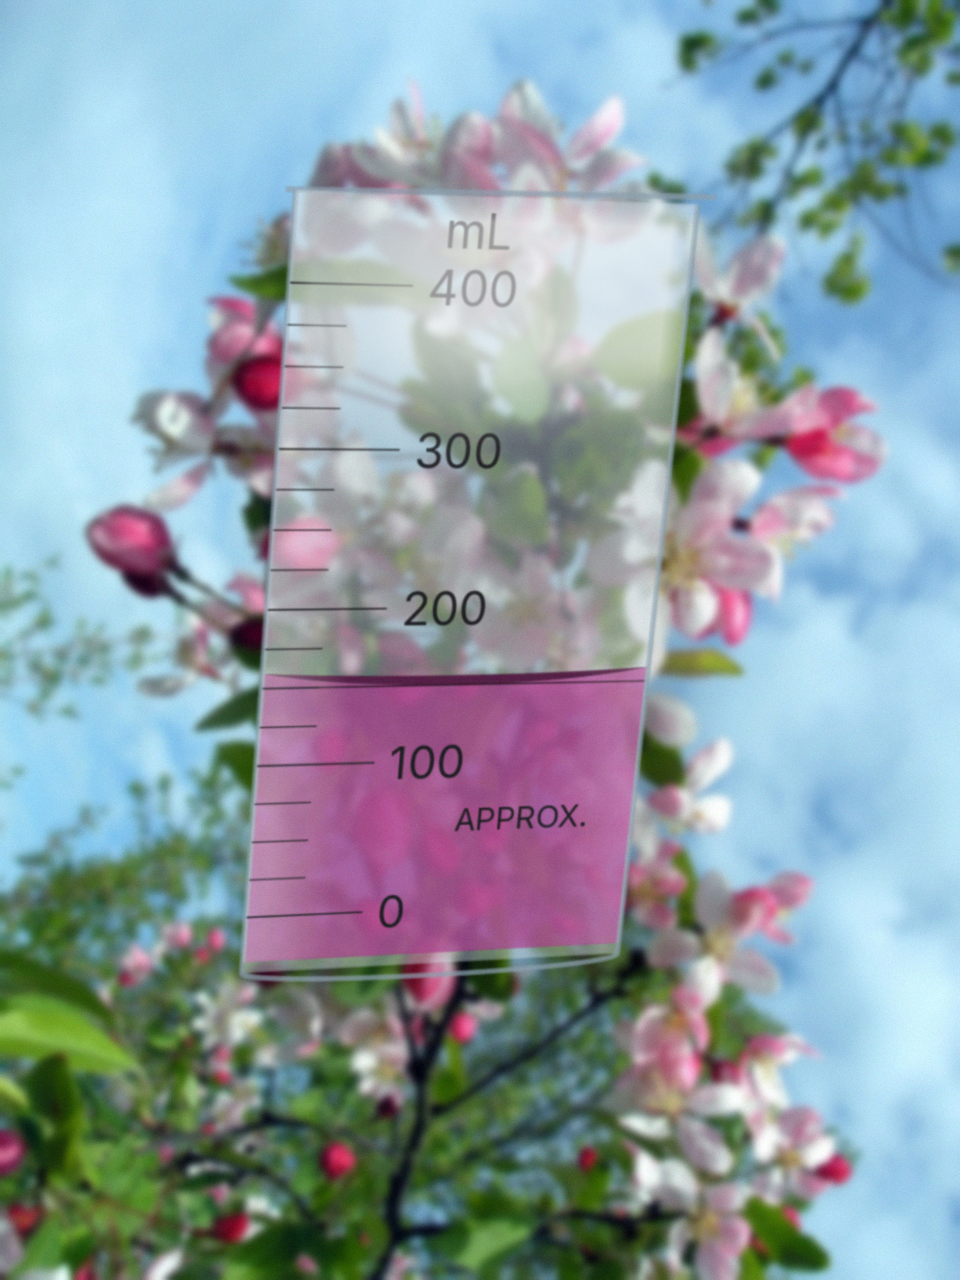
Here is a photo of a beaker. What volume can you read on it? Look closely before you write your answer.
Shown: 150 mL
